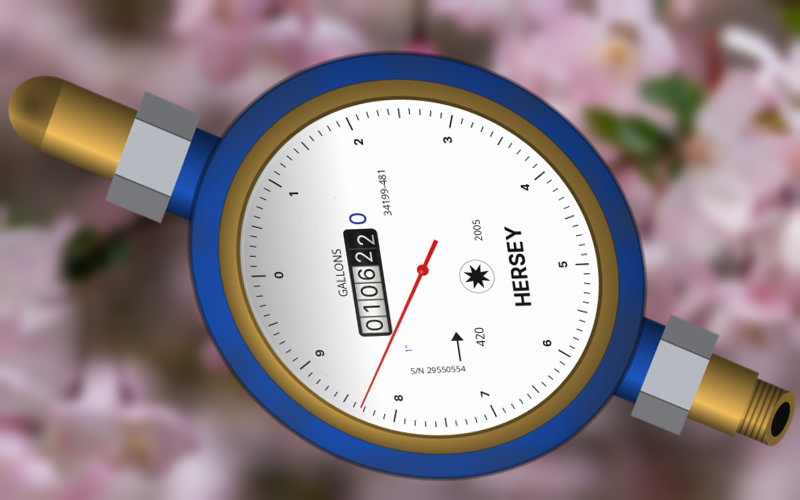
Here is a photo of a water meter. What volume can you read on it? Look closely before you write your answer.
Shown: 106218.3 gal
